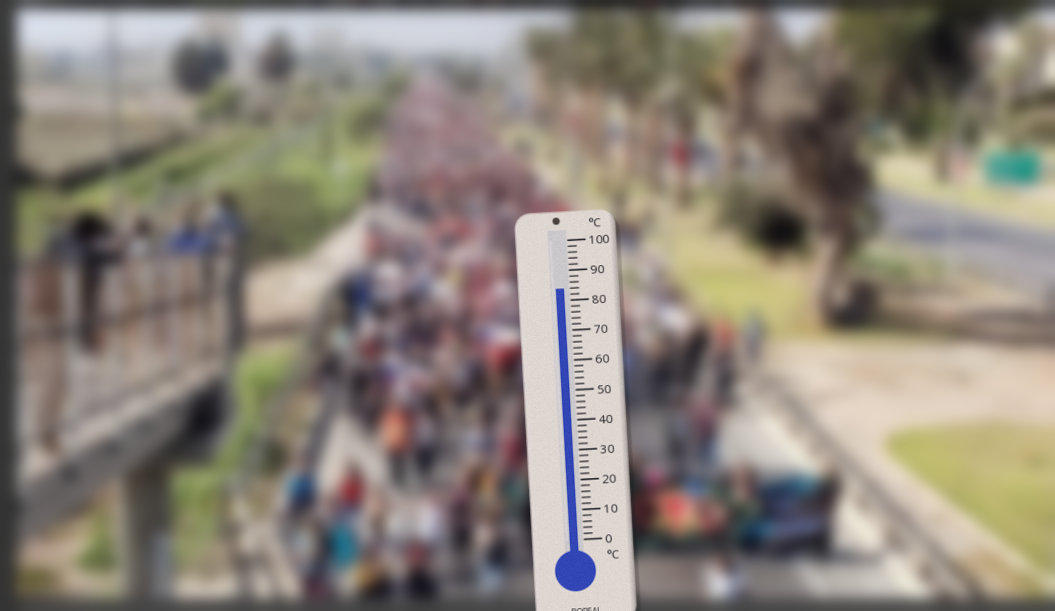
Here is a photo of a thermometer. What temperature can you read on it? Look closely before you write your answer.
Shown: 84 °C
